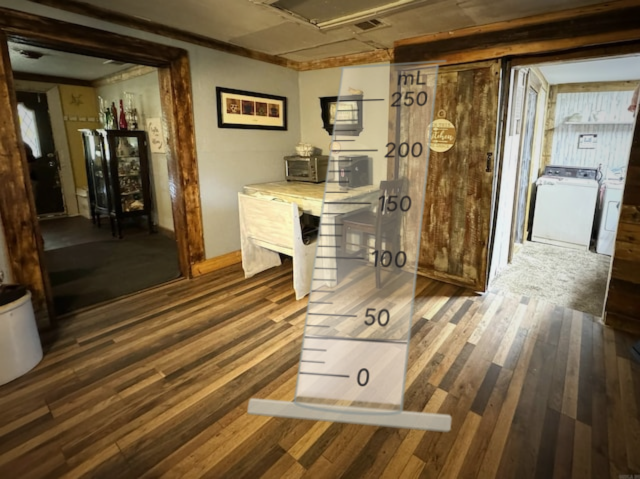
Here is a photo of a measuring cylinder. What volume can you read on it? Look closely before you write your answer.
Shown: 30 mL
